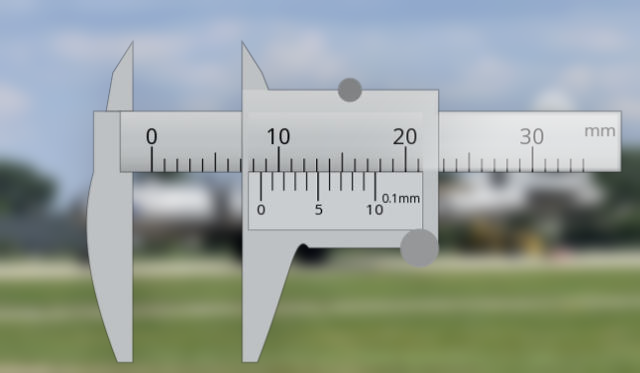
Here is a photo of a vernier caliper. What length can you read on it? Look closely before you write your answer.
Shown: 8.6 mm
